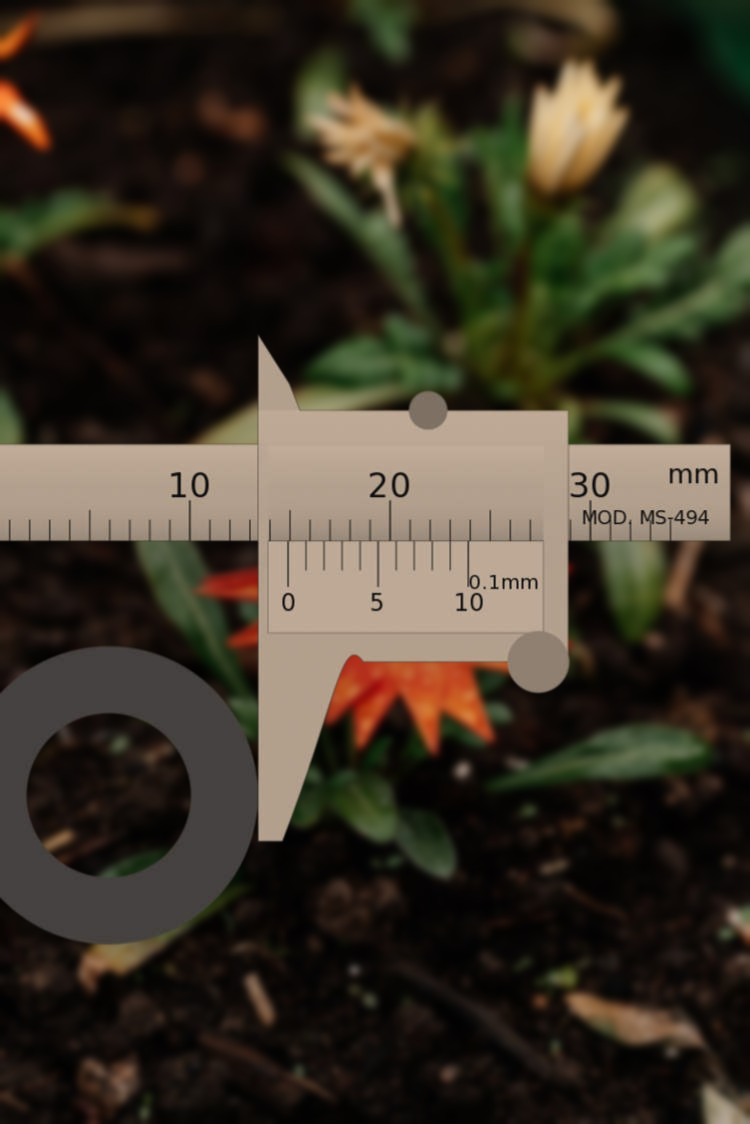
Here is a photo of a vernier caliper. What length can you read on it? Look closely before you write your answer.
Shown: 14.9 mm
